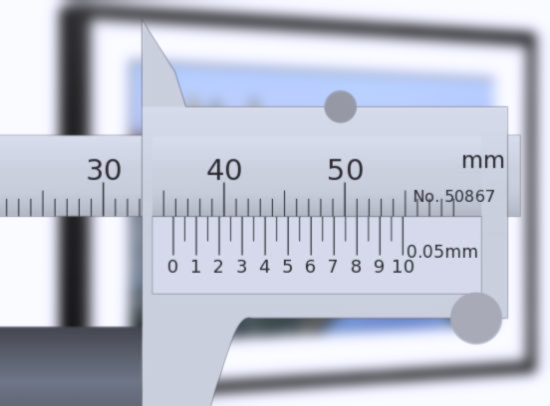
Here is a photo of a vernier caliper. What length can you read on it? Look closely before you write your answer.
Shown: 35.8 mm
